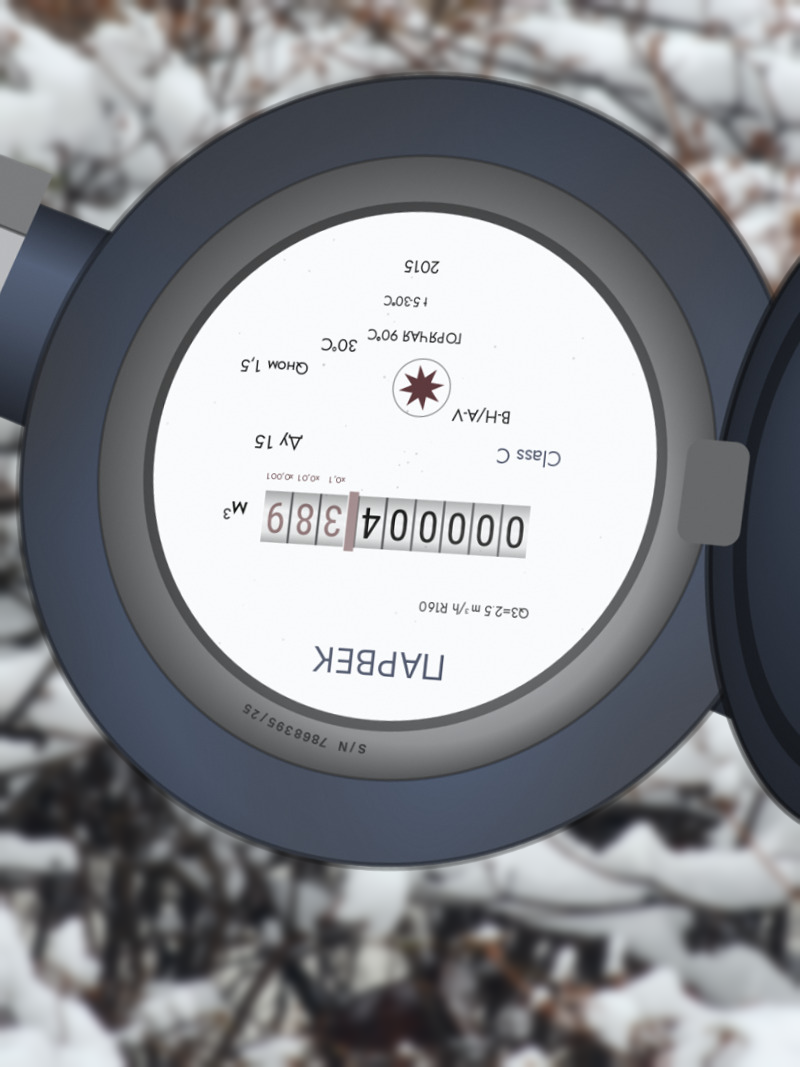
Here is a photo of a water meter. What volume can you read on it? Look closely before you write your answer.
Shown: 4.389 m³
